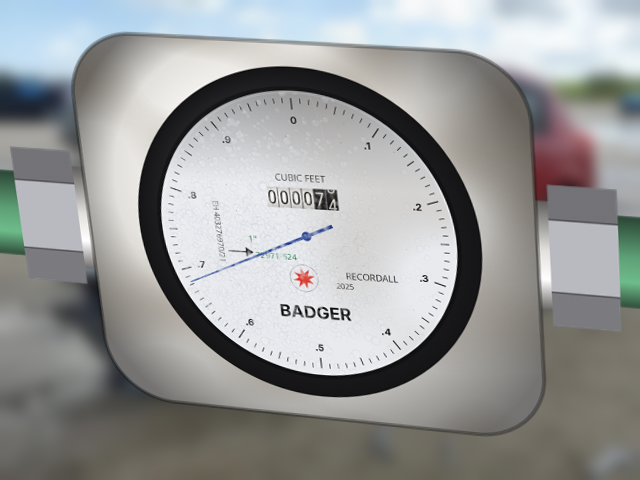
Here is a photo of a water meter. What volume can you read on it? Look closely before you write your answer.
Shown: 73.68 ft³
